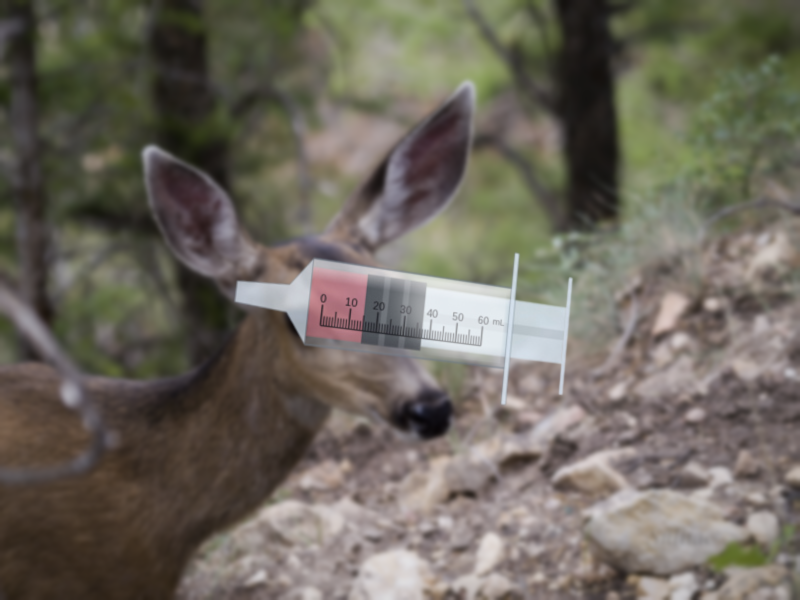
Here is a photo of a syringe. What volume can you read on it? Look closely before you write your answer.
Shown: 15 mL
